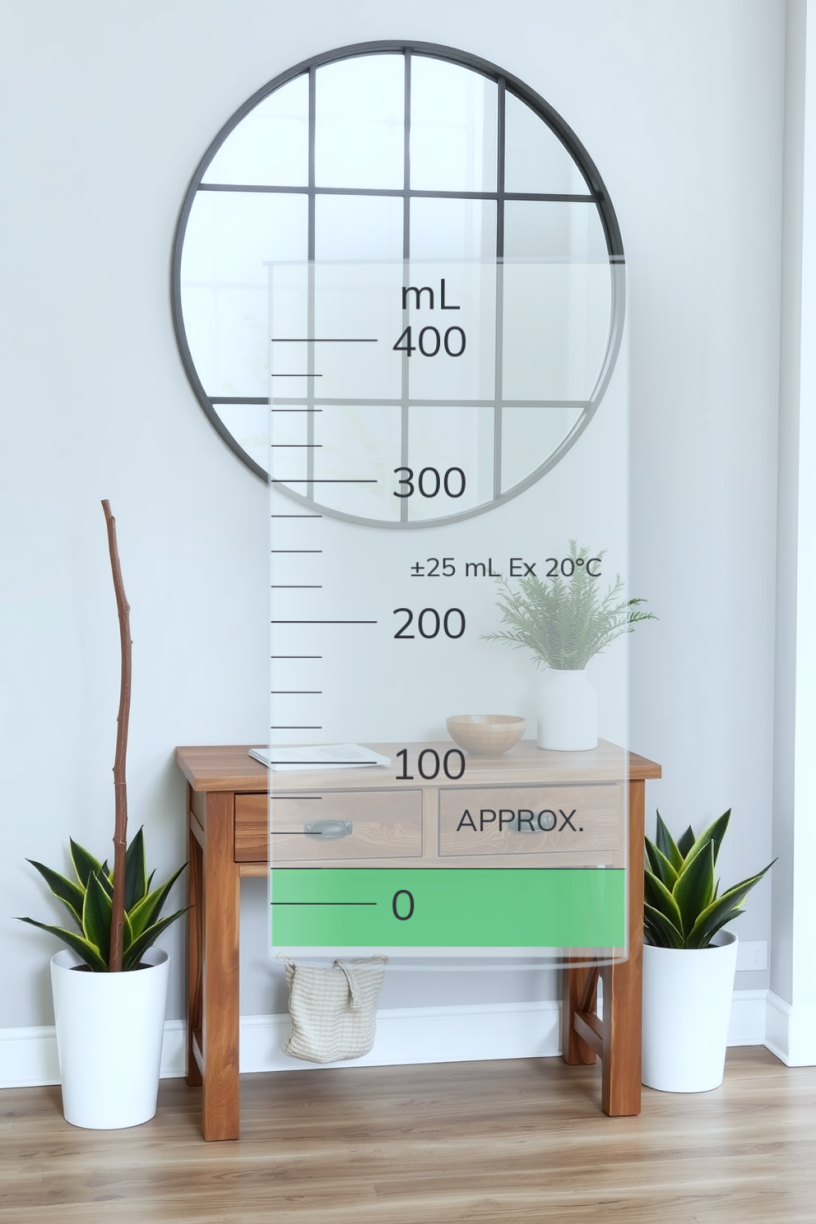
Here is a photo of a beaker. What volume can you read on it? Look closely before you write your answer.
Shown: 25 mL
